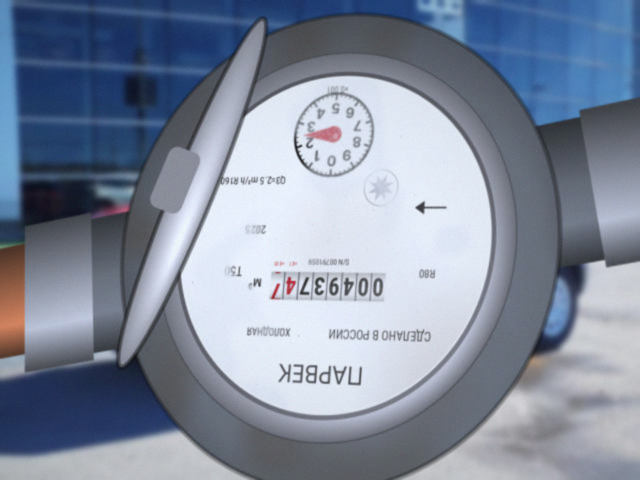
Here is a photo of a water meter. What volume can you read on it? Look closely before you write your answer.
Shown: 4937.472 m³
